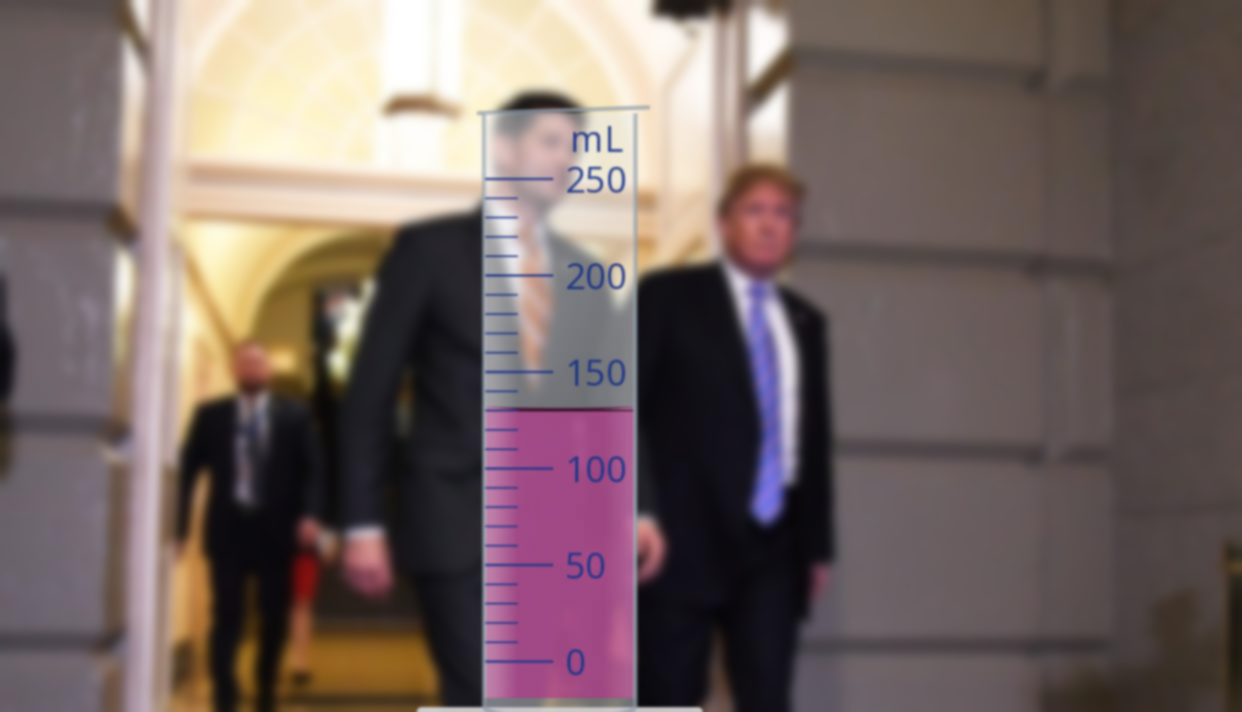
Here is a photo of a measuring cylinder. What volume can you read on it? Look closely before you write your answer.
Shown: 130 mL
